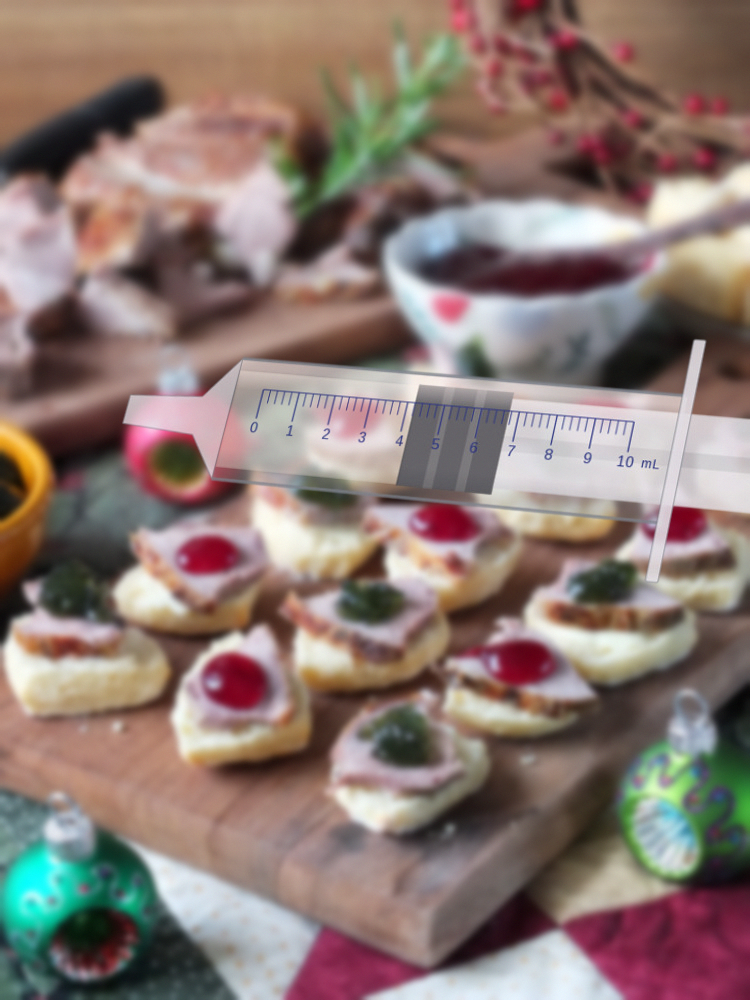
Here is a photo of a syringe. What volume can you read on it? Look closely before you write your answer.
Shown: 4.2 mL
